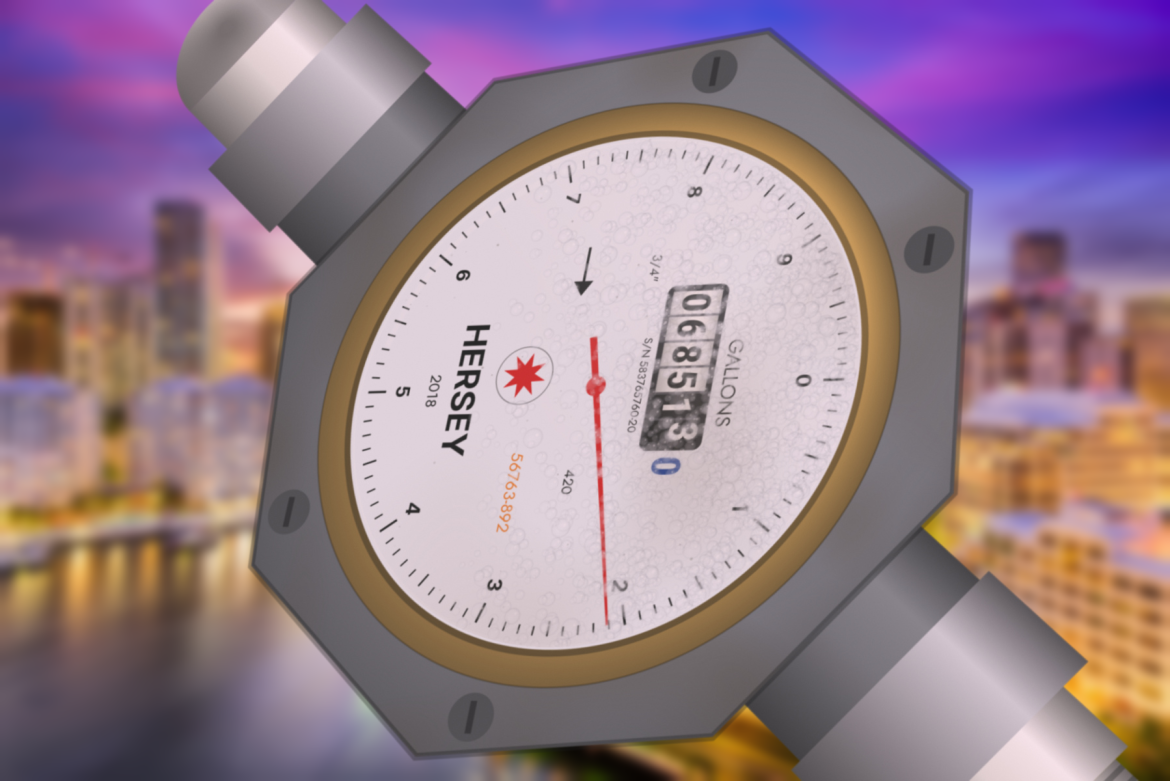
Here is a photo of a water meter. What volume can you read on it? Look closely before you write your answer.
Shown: 685132.1 gal
